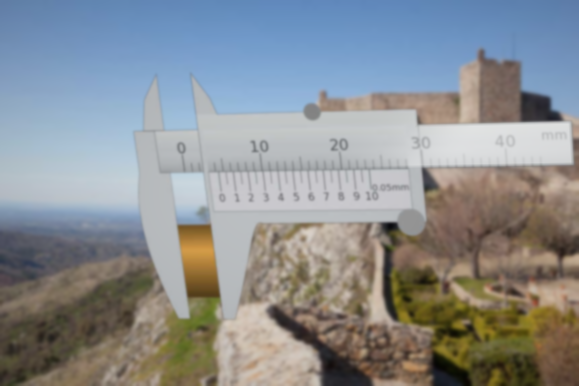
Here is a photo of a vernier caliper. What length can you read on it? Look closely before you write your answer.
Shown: 4.4 mm
